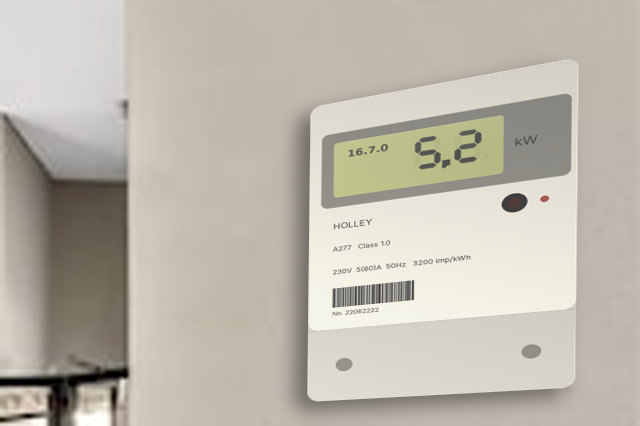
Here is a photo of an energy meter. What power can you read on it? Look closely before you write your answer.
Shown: 5.2 kW
